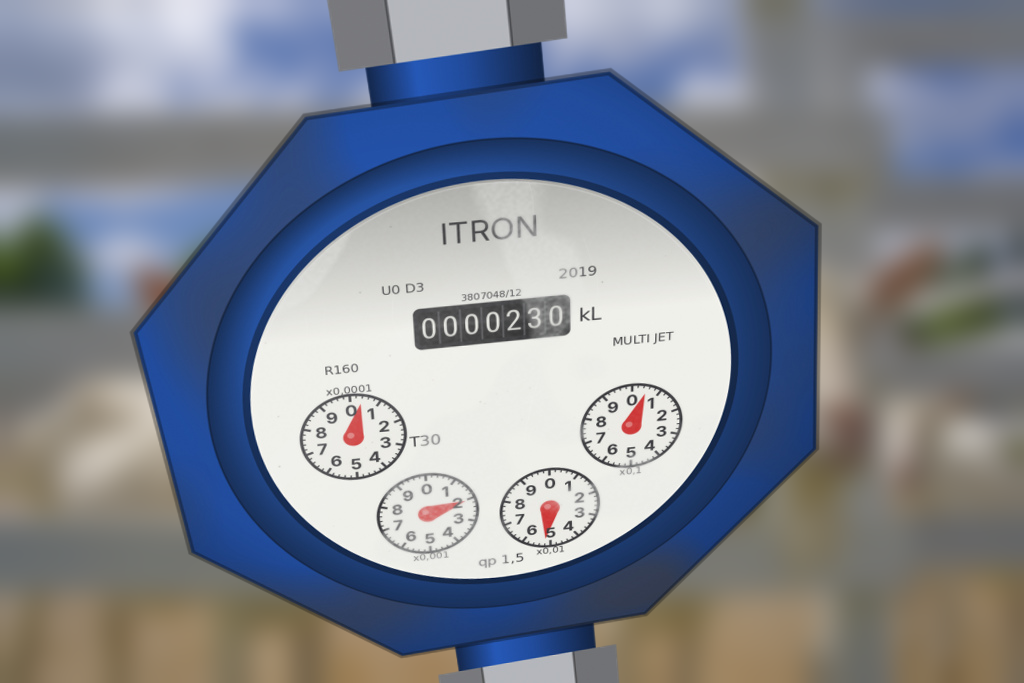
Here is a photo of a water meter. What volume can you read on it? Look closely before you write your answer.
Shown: 230.0520 kL
